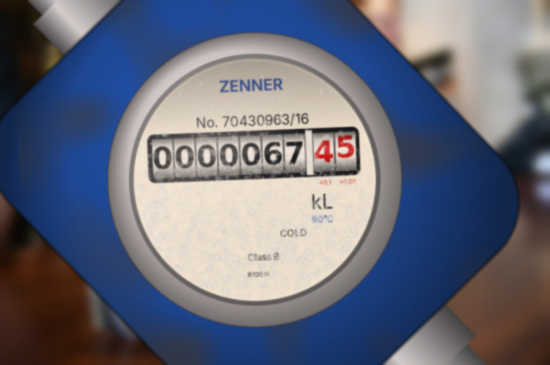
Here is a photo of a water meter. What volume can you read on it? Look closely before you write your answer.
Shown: 67.45 kL
